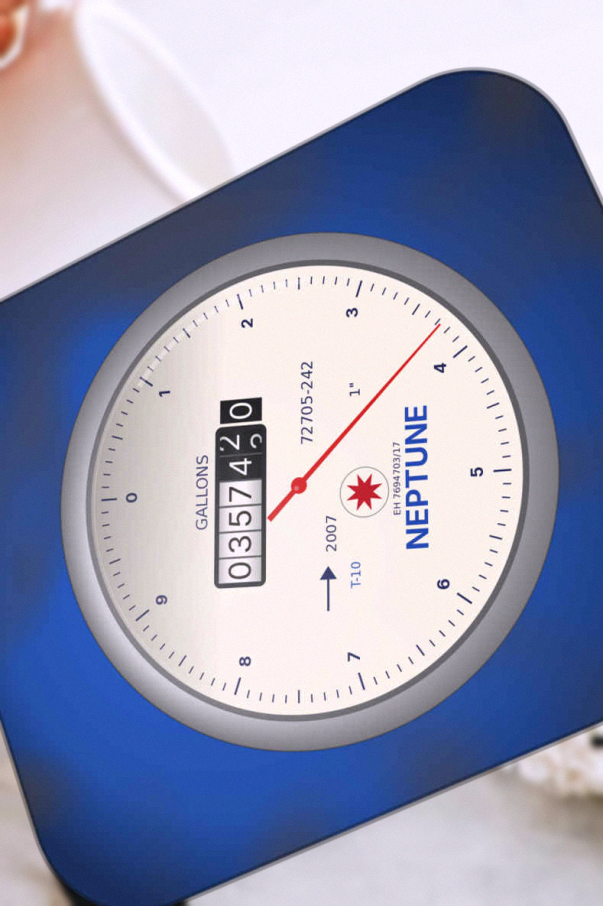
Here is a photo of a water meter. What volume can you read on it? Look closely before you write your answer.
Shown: 357423.7 gal
